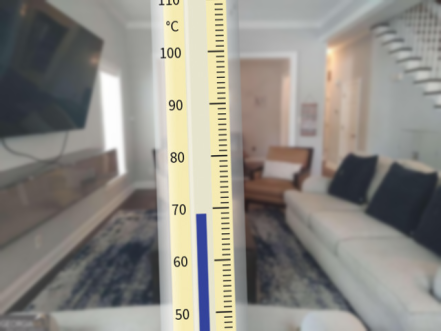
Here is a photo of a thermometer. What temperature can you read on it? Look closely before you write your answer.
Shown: 69 °C
